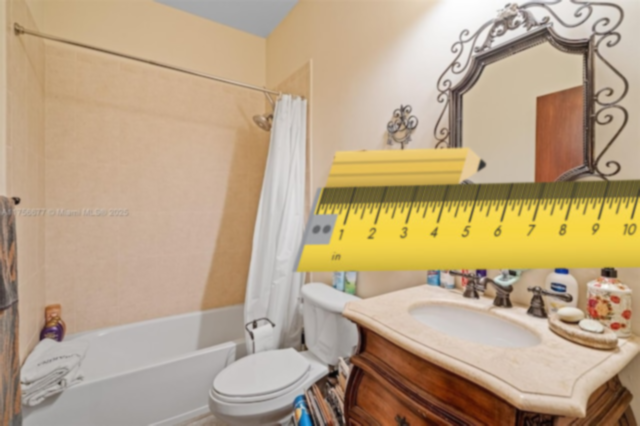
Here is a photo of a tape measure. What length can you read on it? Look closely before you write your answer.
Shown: 5 in
